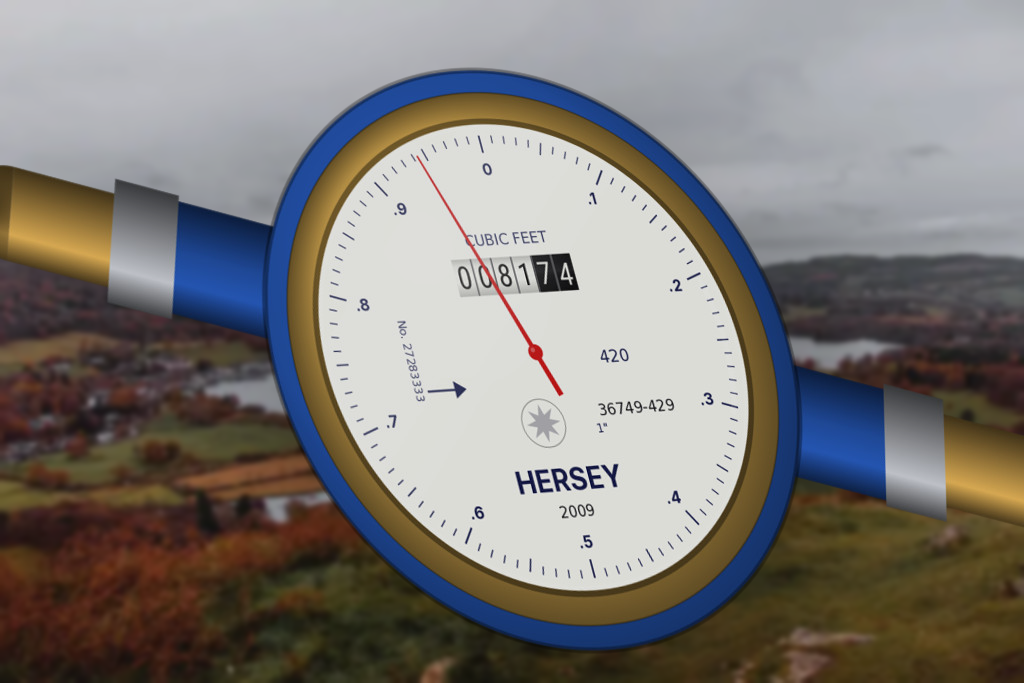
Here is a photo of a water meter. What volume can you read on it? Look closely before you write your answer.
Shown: 8173.94 ft³
